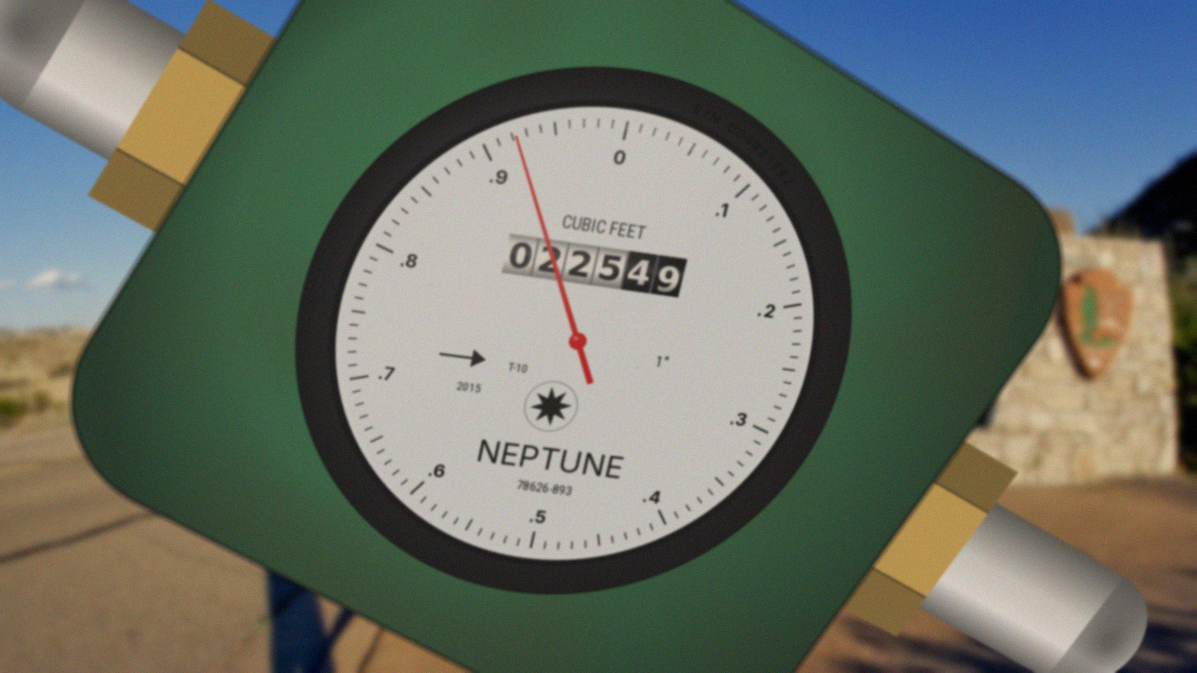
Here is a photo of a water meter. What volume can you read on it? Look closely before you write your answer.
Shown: 22548.92 ft³
